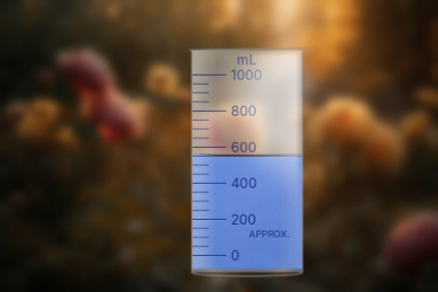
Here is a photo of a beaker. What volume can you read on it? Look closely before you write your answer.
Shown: 550 mL
